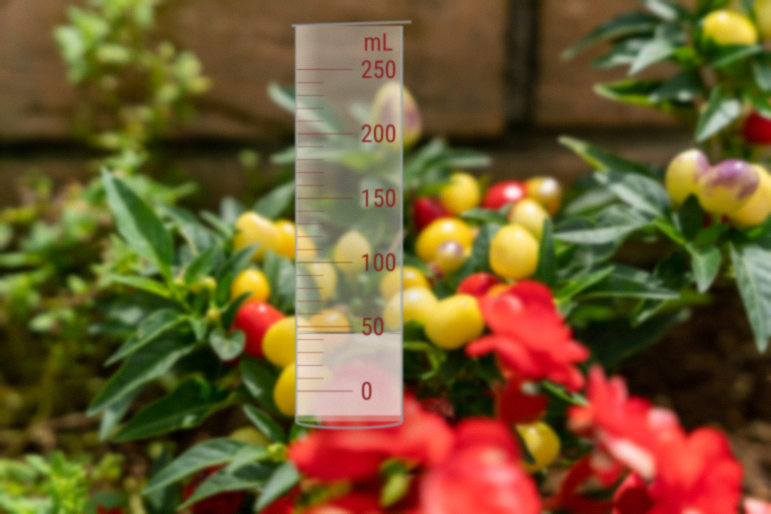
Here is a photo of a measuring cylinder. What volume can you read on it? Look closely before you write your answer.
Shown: 45 mL
